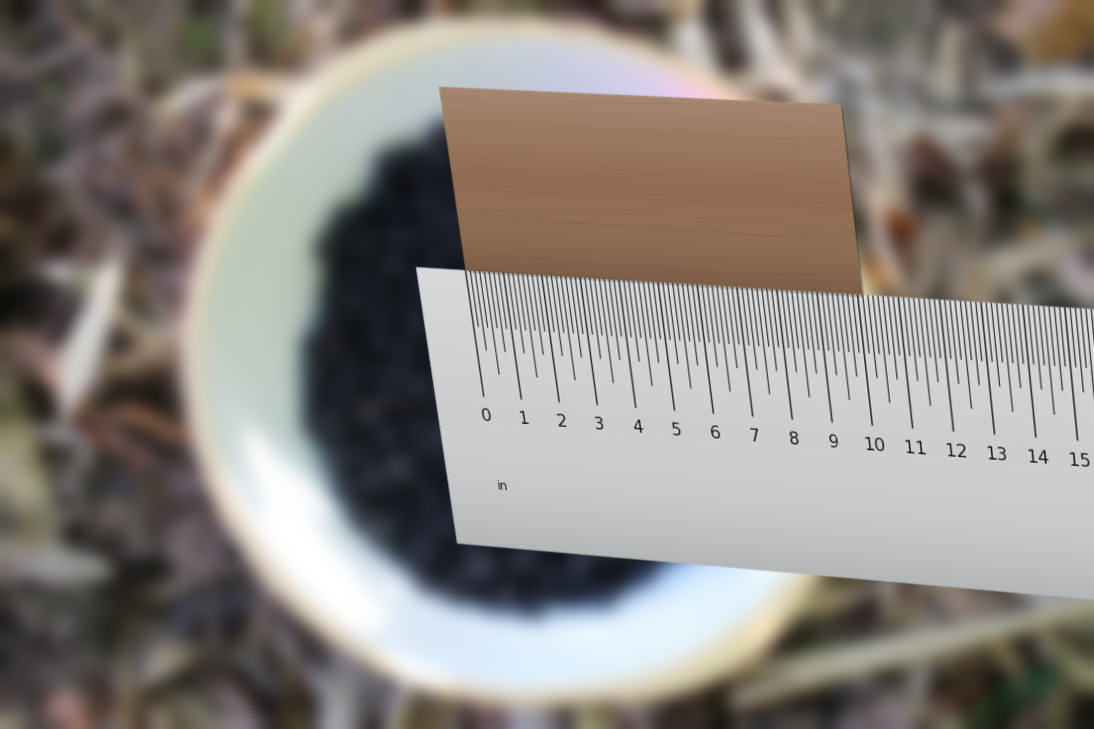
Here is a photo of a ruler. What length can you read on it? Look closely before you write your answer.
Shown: 10.125 in
